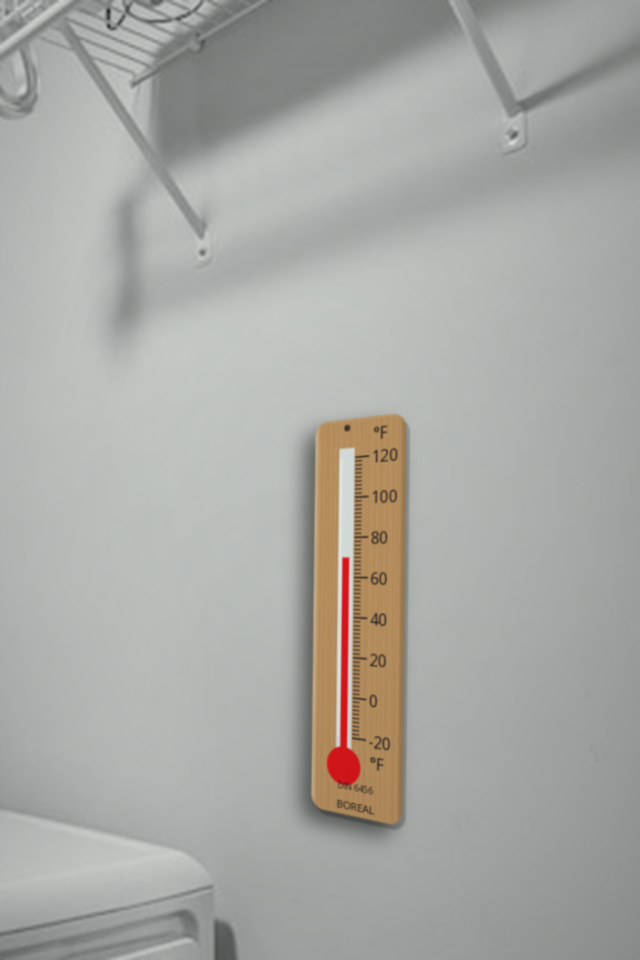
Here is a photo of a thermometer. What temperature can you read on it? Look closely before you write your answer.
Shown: 70 °F
